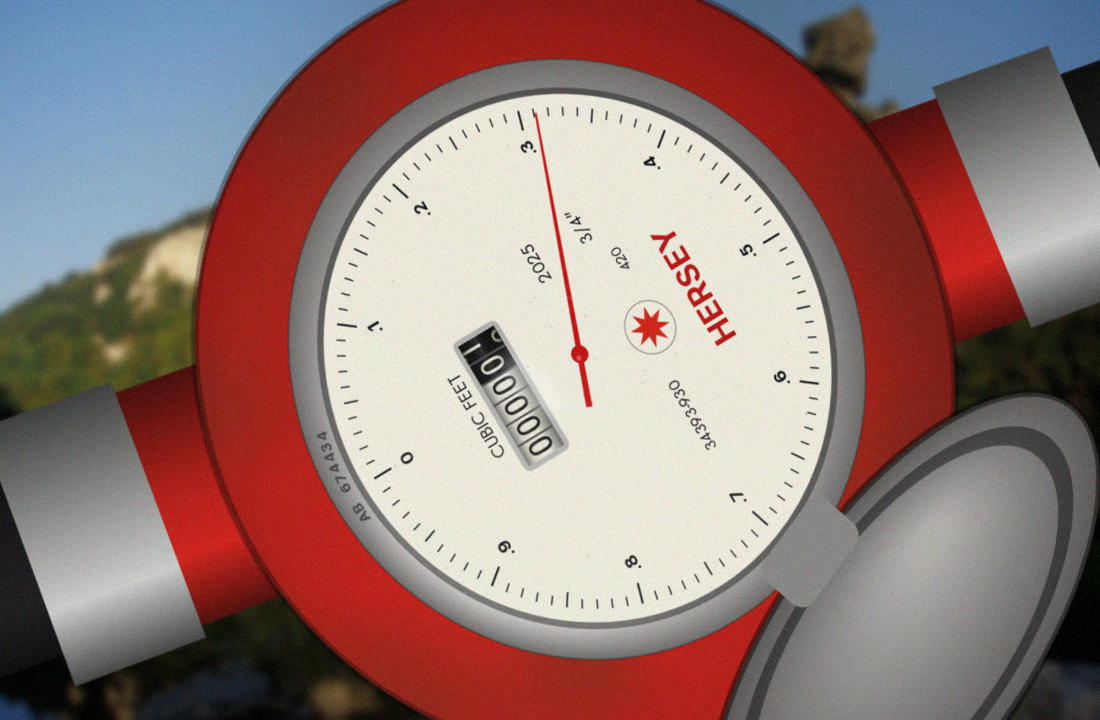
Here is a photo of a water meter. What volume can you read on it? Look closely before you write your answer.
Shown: 1.31 ft³
